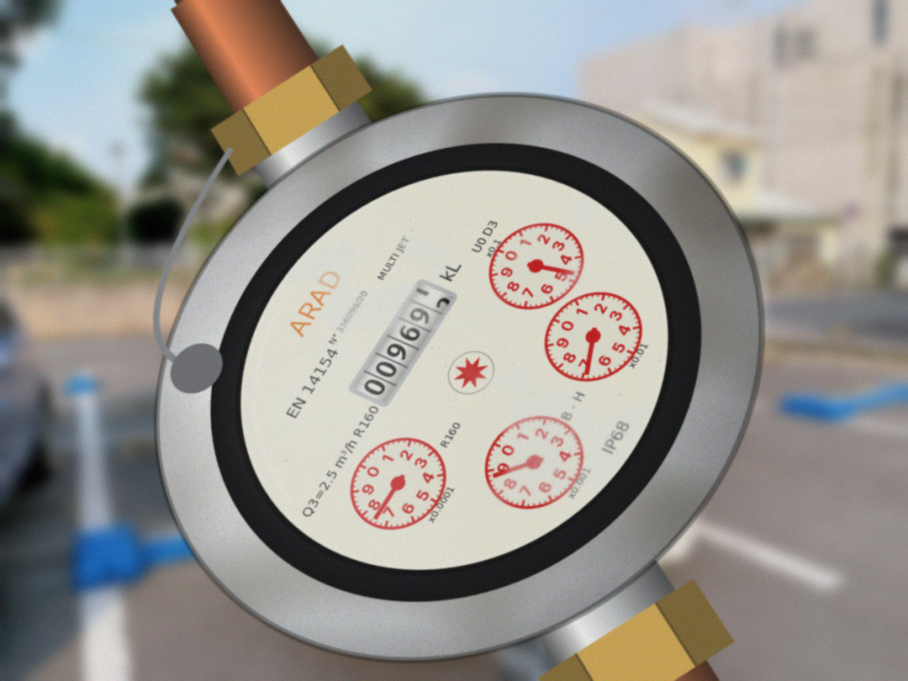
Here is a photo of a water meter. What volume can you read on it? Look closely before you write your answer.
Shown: 9691.4687 kL
